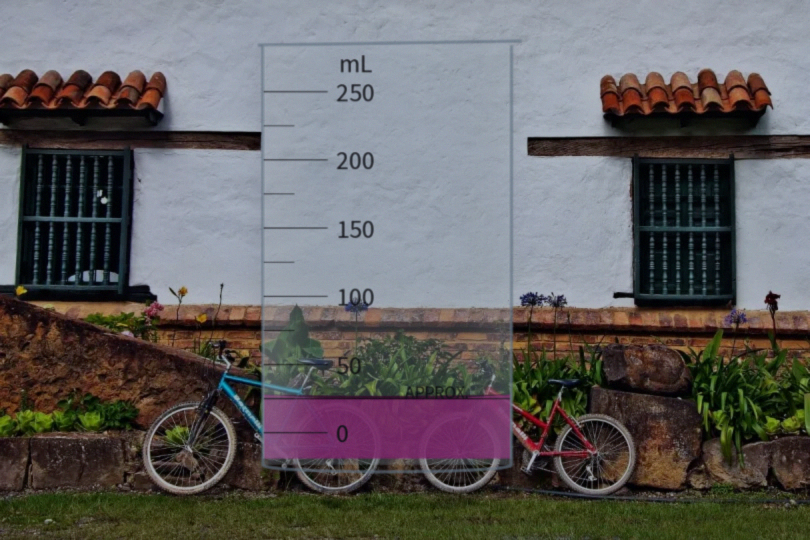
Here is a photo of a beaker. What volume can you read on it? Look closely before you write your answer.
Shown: 25 mL
